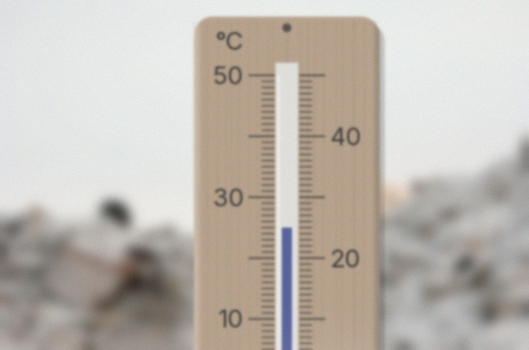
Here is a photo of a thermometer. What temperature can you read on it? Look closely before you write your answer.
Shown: 25 °C
